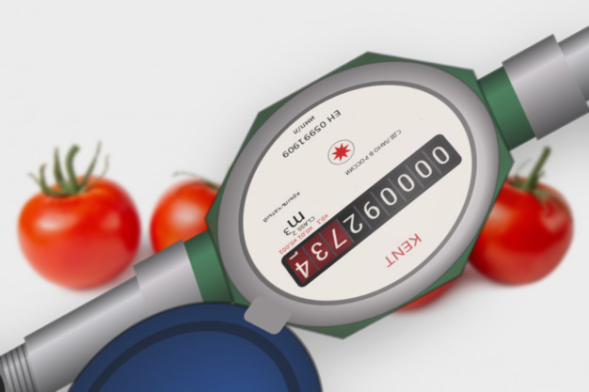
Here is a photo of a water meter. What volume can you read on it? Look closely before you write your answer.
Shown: 92.734 m³
